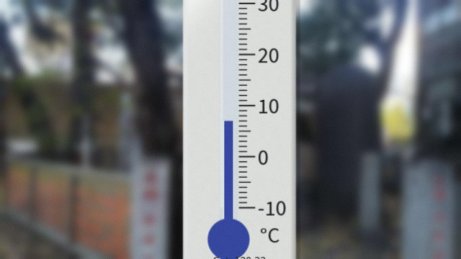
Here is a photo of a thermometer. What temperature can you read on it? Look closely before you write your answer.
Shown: 7 °C
